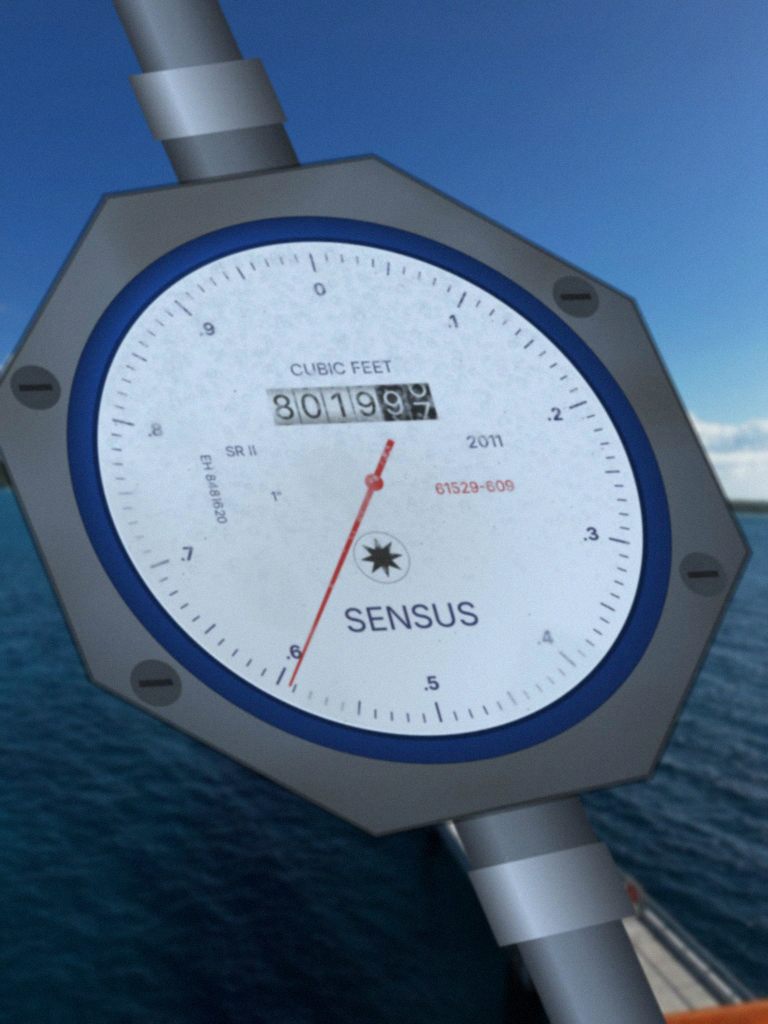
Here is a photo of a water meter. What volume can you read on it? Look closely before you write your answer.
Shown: 801996.59 ft³
